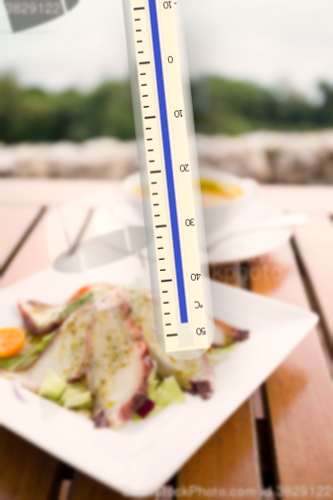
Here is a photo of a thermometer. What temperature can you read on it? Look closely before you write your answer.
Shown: 48 °C
